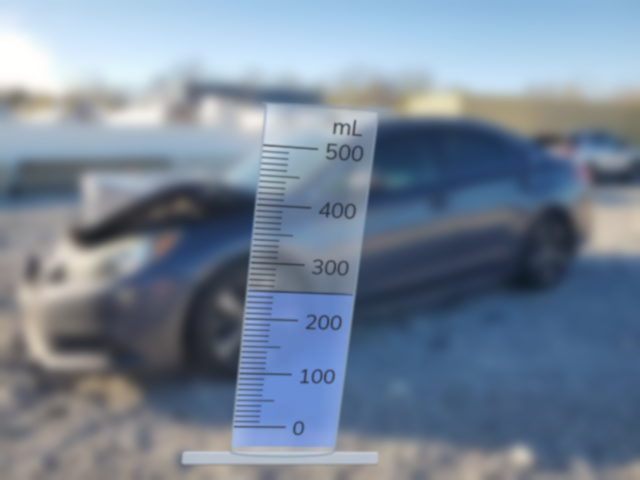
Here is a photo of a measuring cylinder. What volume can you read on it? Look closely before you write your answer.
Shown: 250 mL
